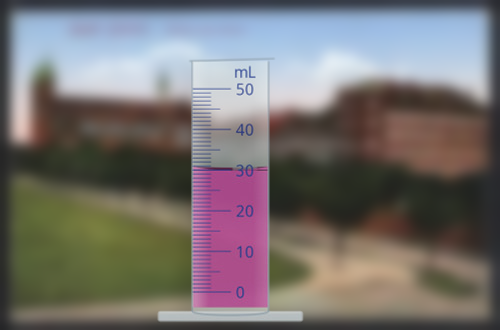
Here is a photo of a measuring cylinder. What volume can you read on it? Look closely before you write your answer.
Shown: 30 mL
